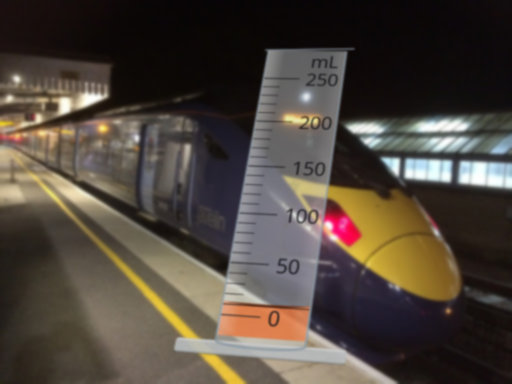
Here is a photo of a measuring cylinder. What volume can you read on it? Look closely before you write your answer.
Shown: 10 mL
